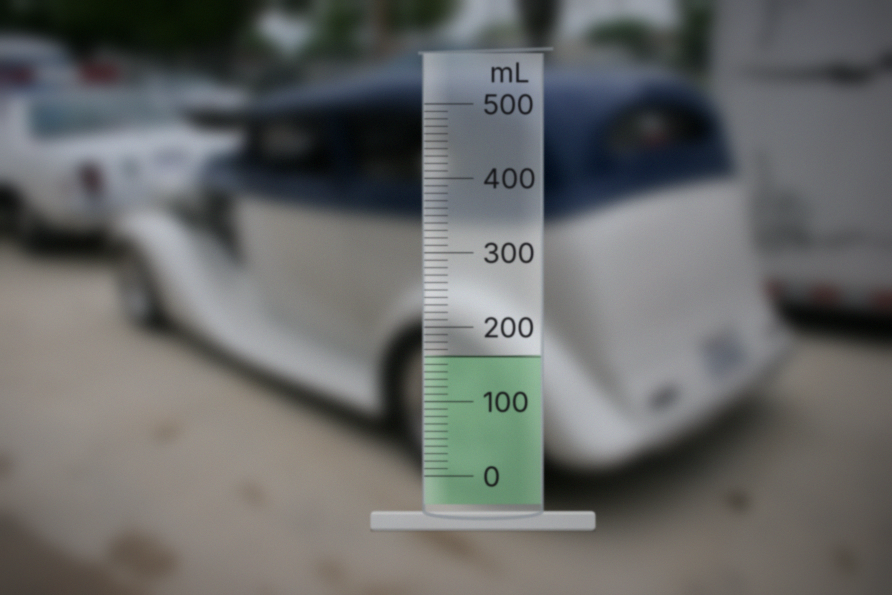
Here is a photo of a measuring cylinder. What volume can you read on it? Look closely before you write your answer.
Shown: 160 mL
